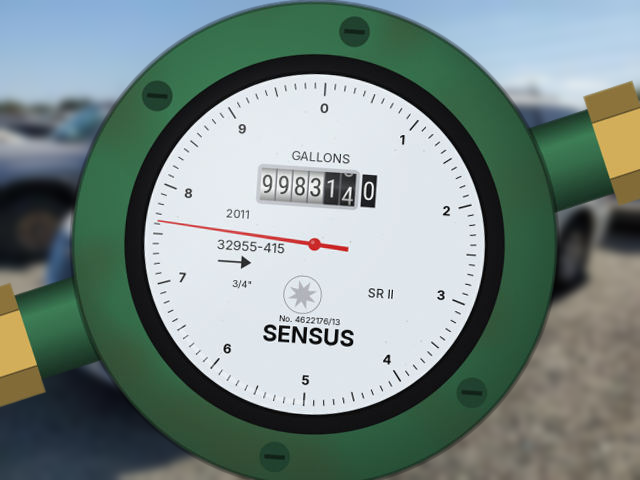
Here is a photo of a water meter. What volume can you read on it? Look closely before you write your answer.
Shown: 9983137.6 gal
